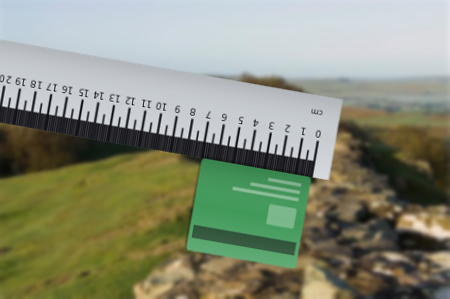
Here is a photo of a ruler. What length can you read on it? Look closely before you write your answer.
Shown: 7 cm
